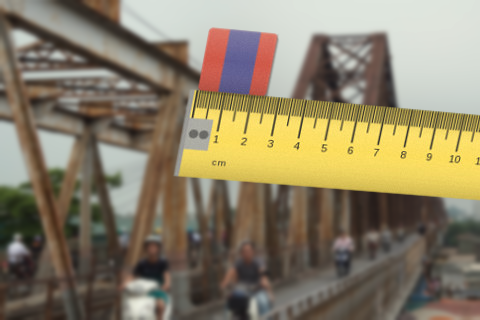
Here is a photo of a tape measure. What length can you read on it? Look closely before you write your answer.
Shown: 2.5 cm
